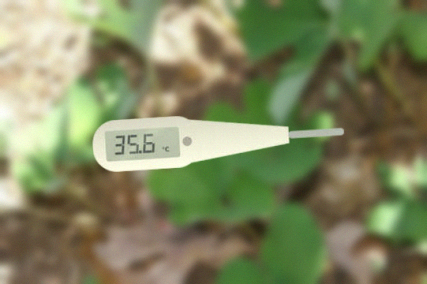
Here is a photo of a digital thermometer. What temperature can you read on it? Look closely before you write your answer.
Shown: 35.6 °C
